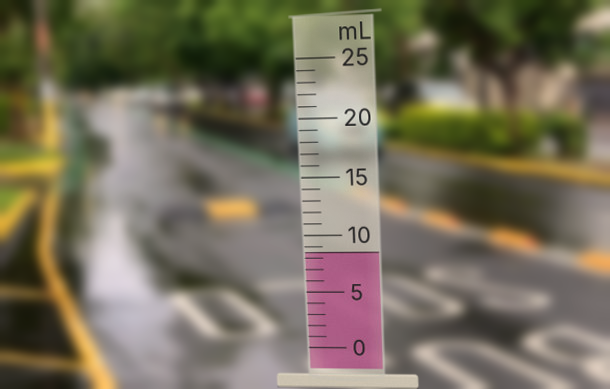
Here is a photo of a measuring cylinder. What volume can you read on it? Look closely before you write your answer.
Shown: 8.5 mL
